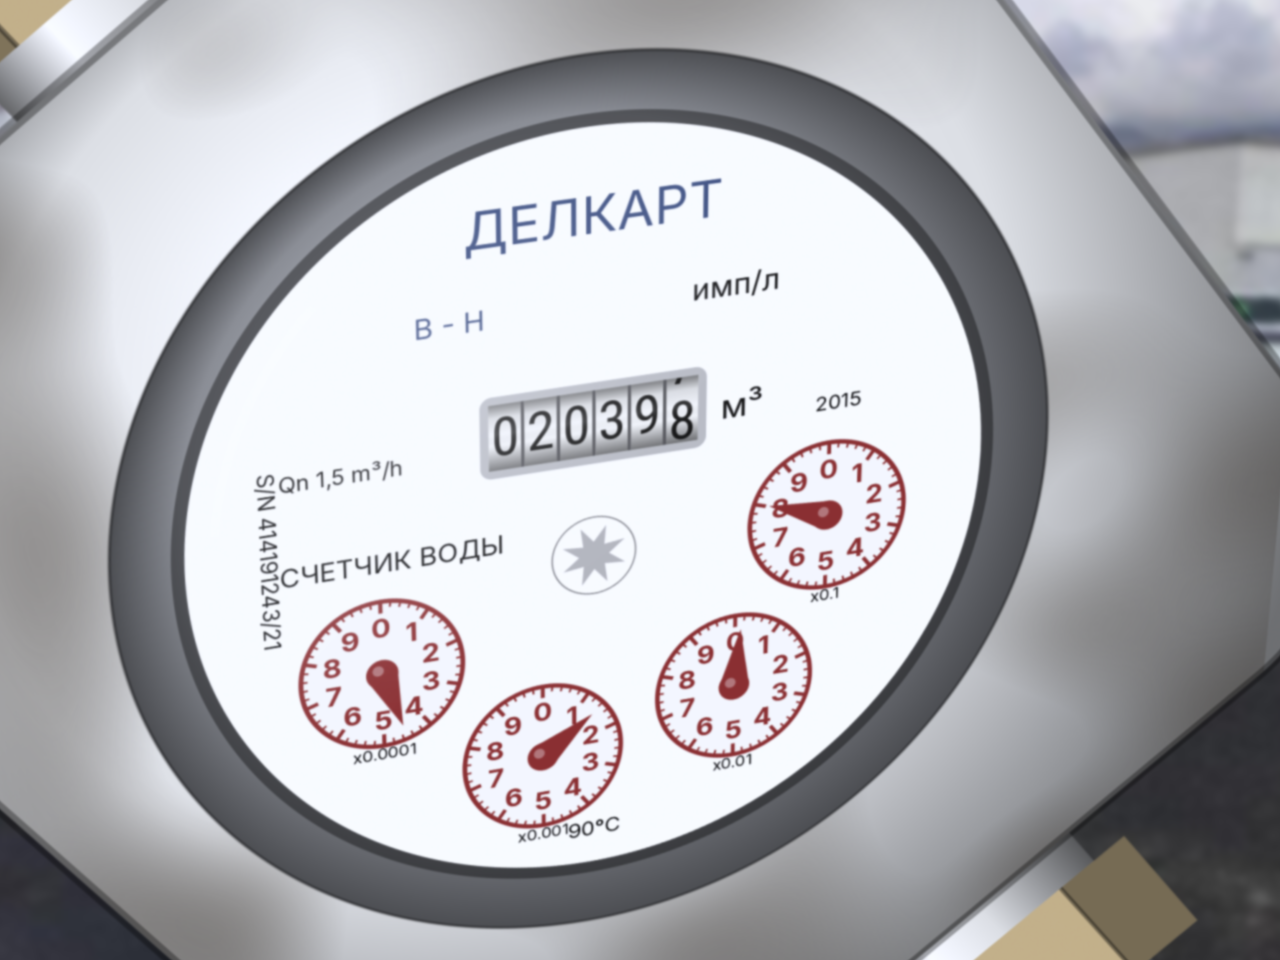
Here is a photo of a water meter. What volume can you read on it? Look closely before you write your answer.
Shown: 20397.8014 m³
